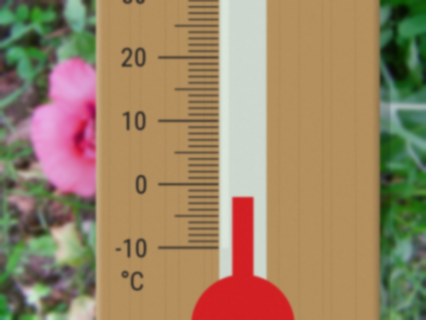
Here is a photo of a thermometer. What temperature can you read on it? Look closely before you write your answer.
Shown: -2 °C
